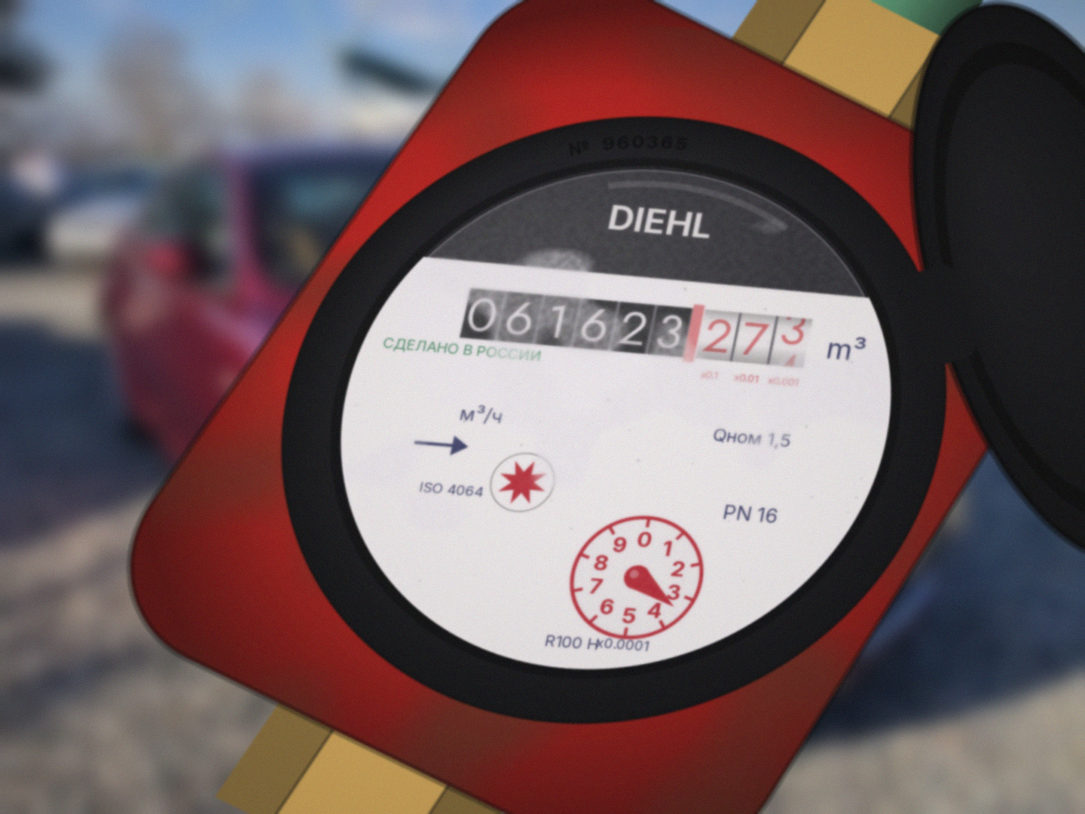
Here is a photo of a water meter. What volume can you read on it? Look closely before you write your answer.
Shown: 61623.2733 m³
